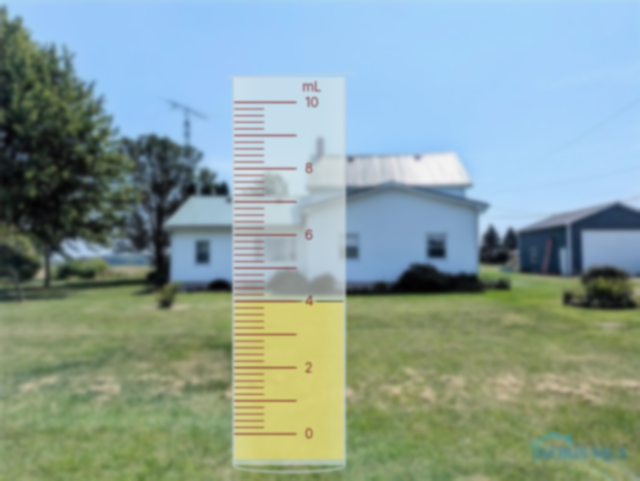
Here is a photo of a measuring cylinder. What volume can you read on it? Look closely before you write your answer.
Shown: 4 mL
